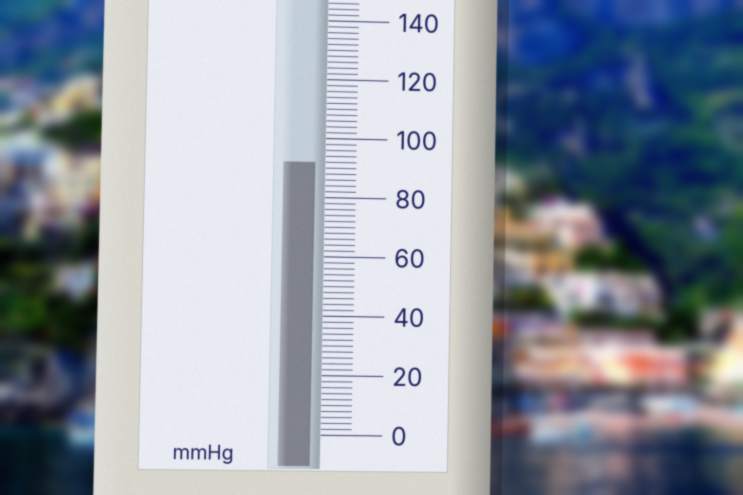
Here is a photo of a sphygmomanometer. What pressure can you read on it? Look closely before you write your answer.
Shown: 92 mmHg
